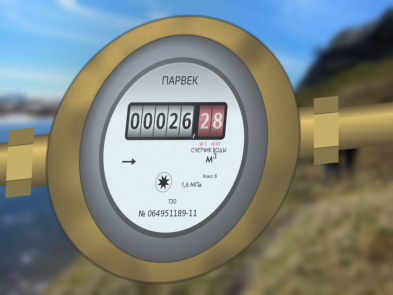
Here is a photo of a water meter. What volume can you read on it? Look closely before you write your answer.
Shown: 26.28 m³
